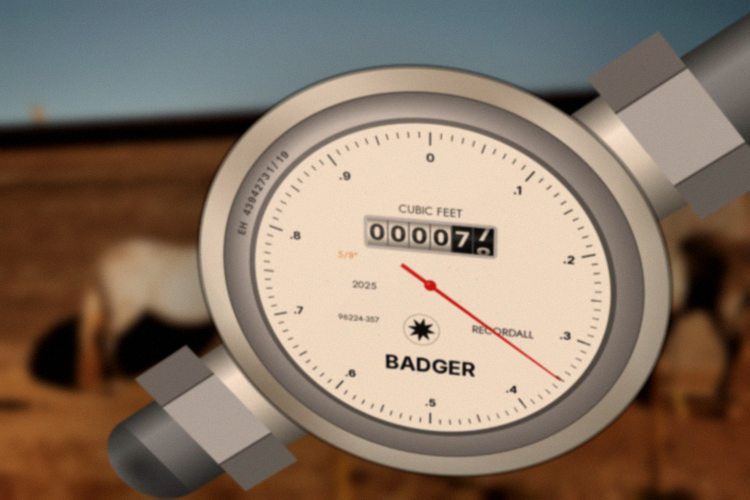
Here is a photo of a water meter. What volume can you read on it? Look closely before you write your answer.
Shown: 77.35 ft³
